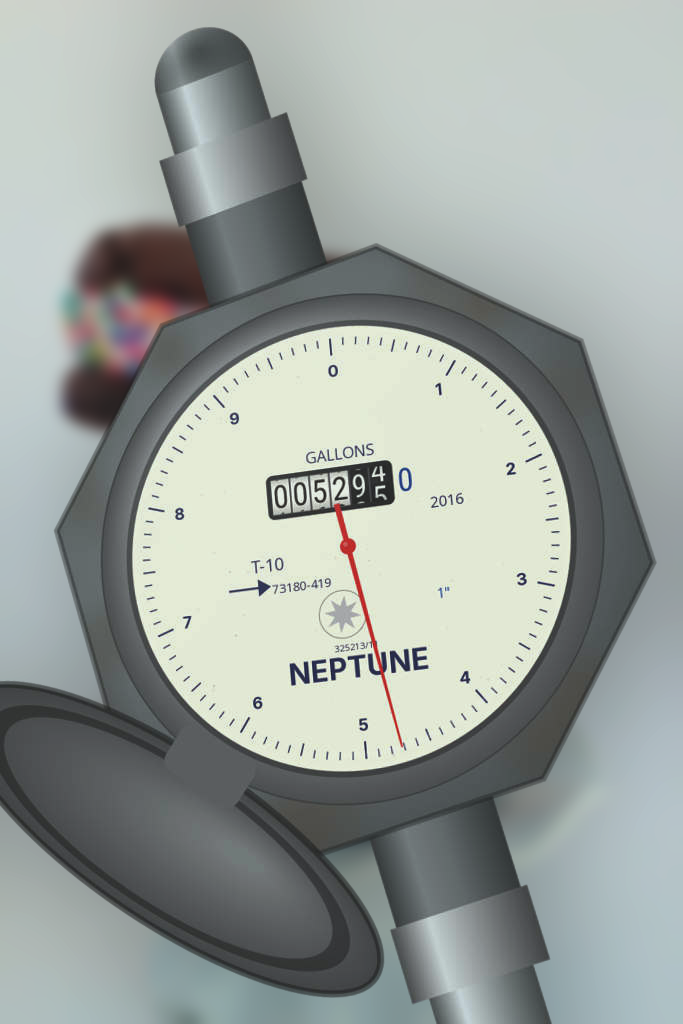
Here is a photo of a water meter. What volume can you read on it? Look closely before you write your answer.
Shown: 52944.7 gal
